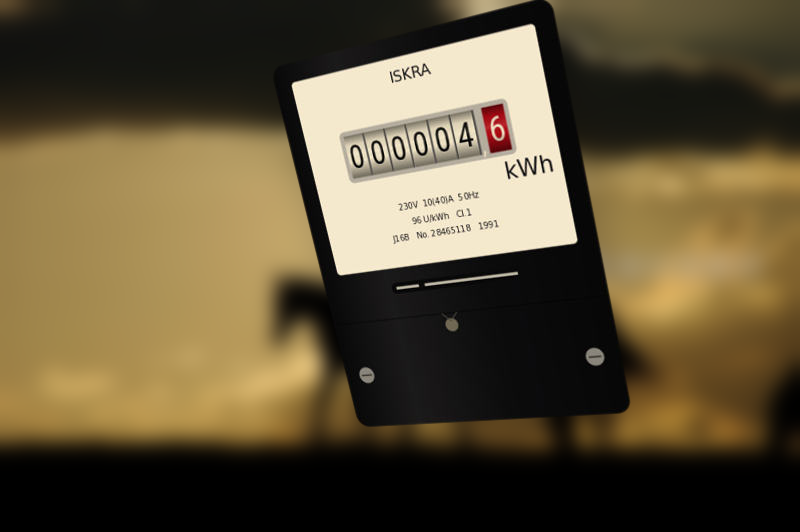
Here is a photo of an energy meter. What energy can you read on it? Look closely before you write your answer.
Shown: 4.6 kWh
